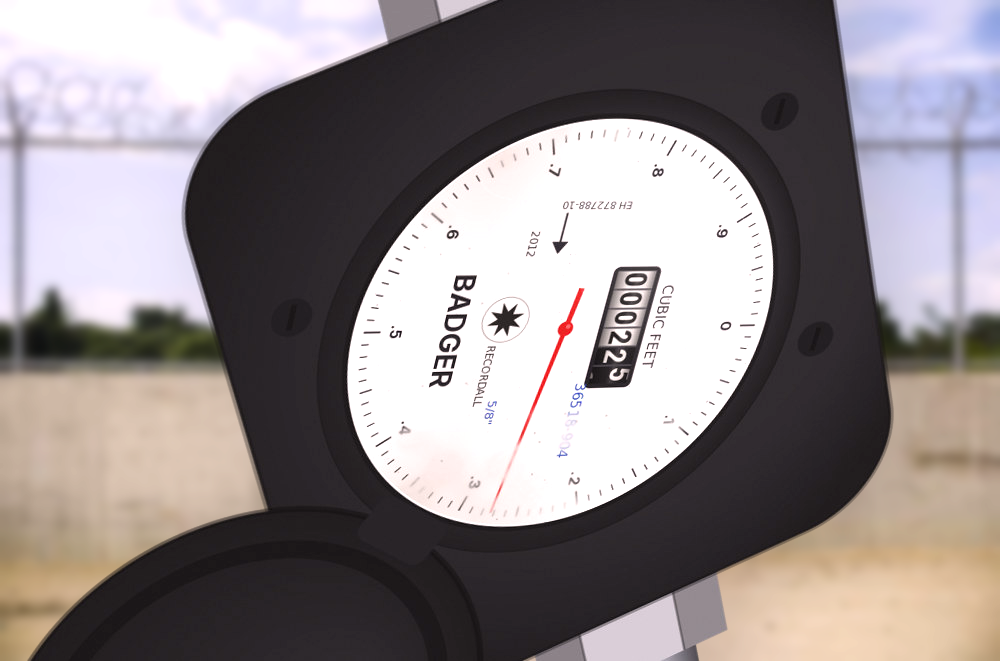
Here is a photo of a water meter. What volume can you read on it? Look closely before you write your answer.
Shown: 225.27 ft³
